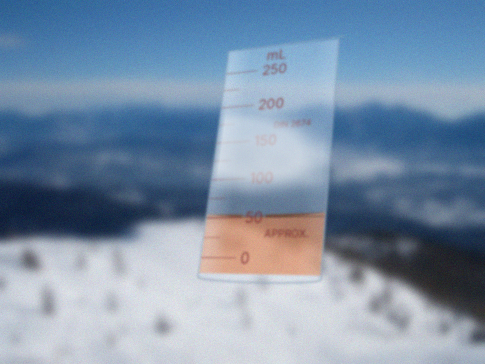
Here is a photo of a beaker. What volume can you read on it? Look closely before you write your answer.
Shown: 50 mL
